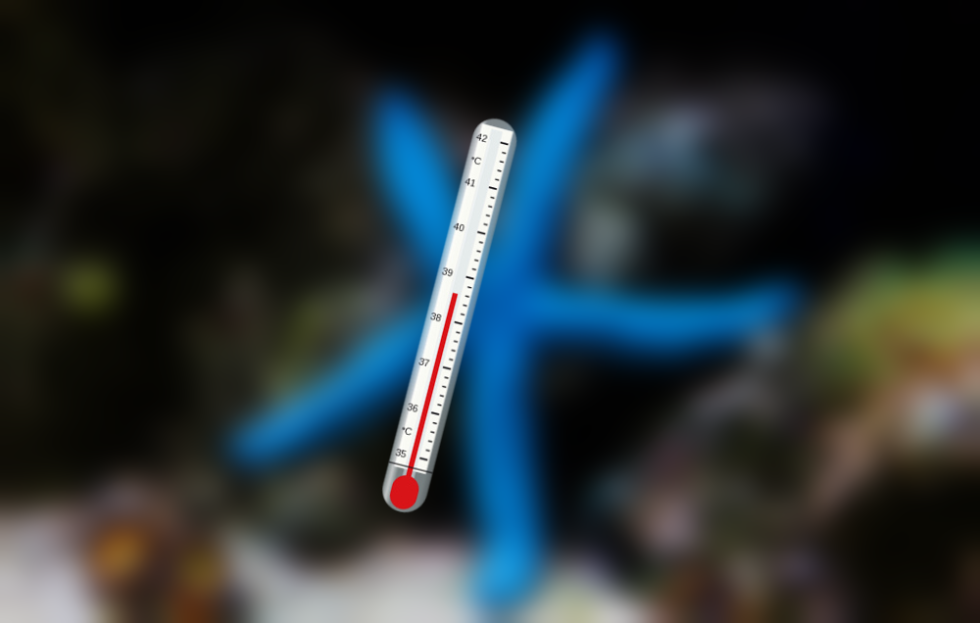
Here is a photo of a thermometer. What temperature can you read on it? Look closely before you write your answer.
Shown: 38.6 °C
